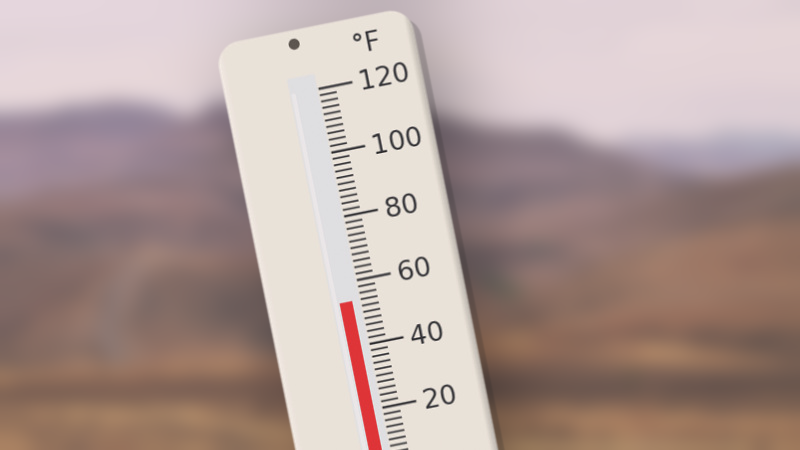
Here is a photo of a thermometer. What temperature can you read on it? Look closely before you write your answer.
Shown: 54 °F
